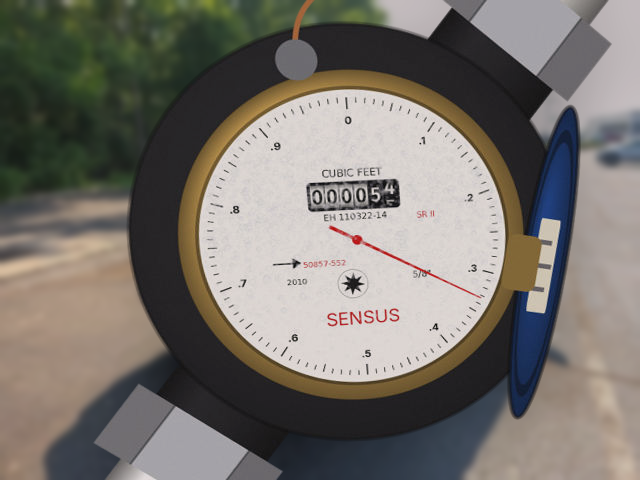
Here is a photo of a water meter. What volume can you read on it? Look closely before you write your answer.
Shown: 54.33 ft³
